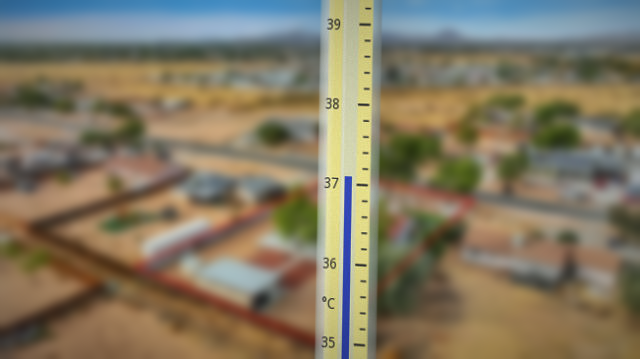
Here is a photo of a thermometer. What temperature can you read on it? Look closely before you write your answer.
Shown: 37.1 °C
